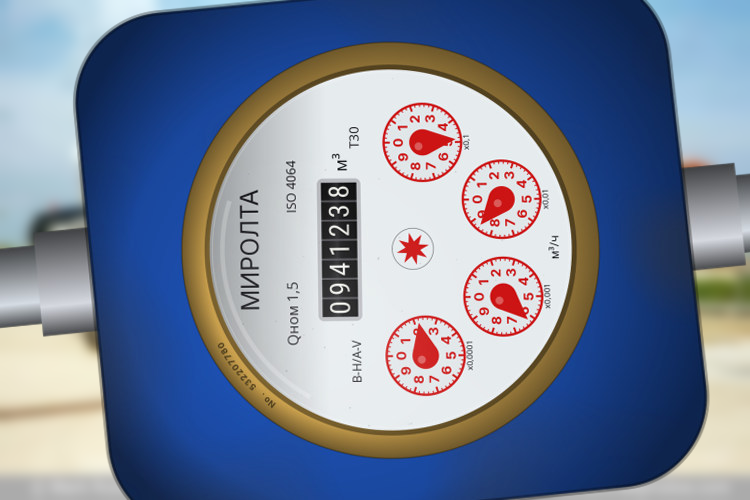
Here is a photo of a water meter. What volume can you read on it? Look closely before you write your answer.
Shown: 941238.4862 m³
